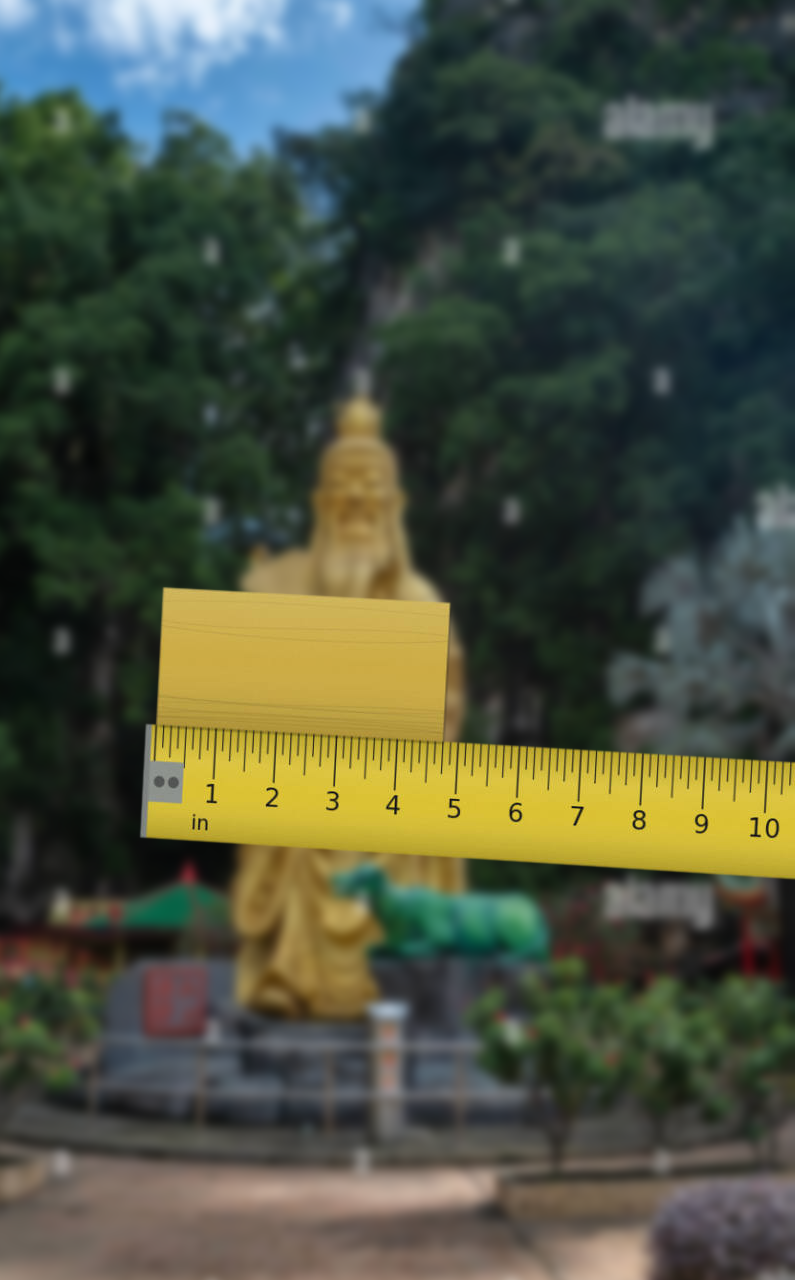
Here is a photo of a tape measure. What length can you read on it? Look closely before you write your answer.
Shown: 4.75 in
